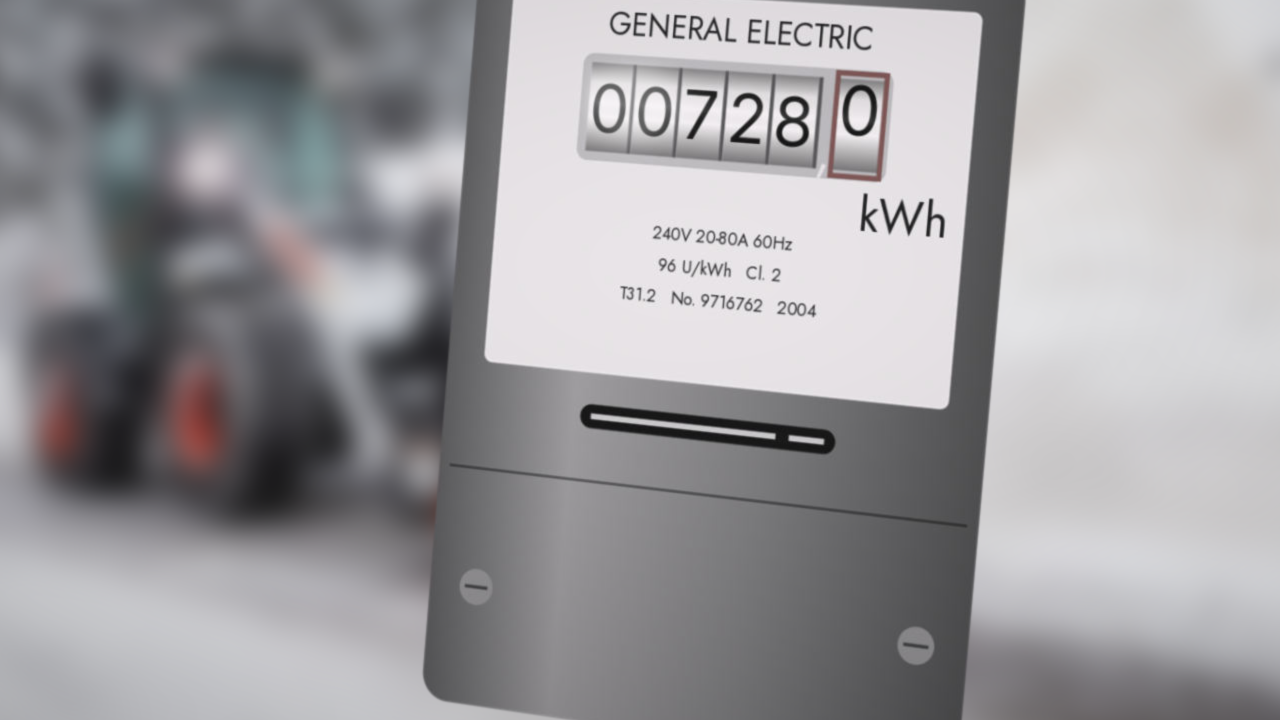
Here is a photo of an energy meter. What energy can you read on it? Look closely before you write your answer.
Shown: 728.0 kWh
